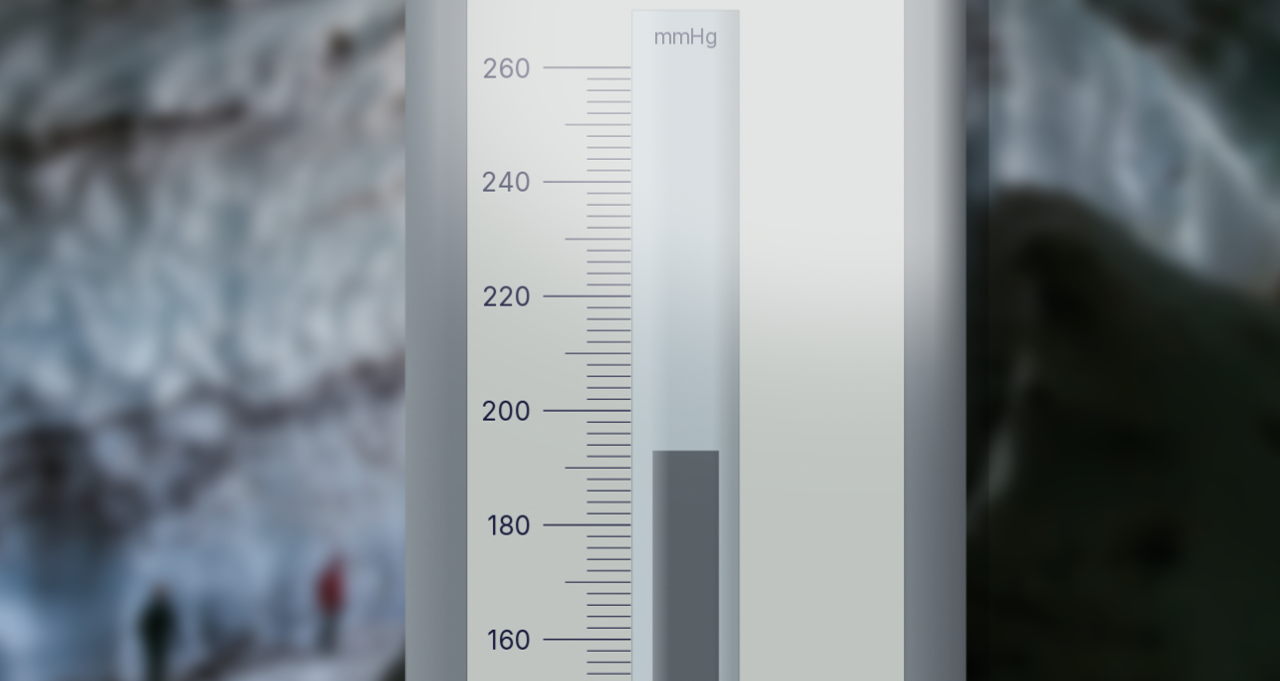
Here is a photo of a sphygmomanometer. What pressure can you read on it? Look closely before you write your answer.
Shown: 193 mmHg
